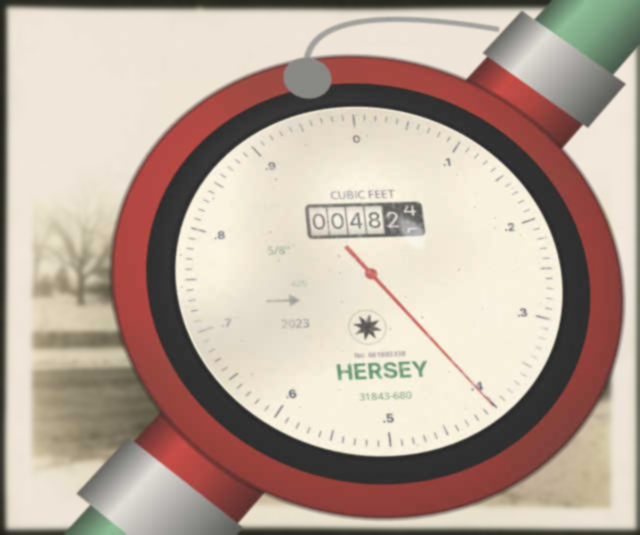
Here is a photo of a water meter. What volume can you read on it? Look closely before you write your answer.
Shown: 4824.40 ft³
